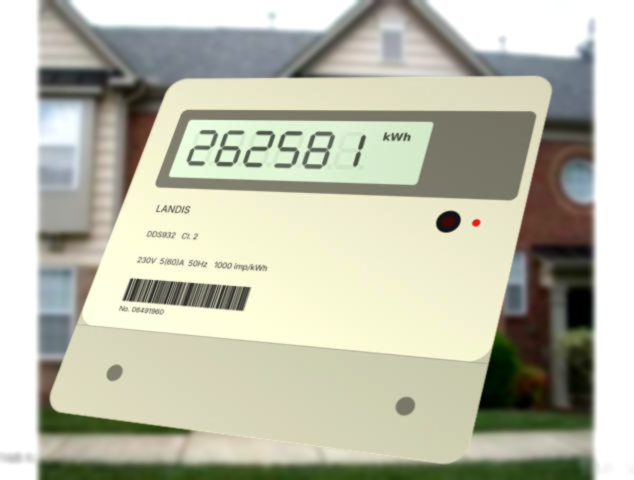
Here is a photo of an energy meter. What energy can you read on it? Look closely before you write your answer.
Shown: 262581 kWh
